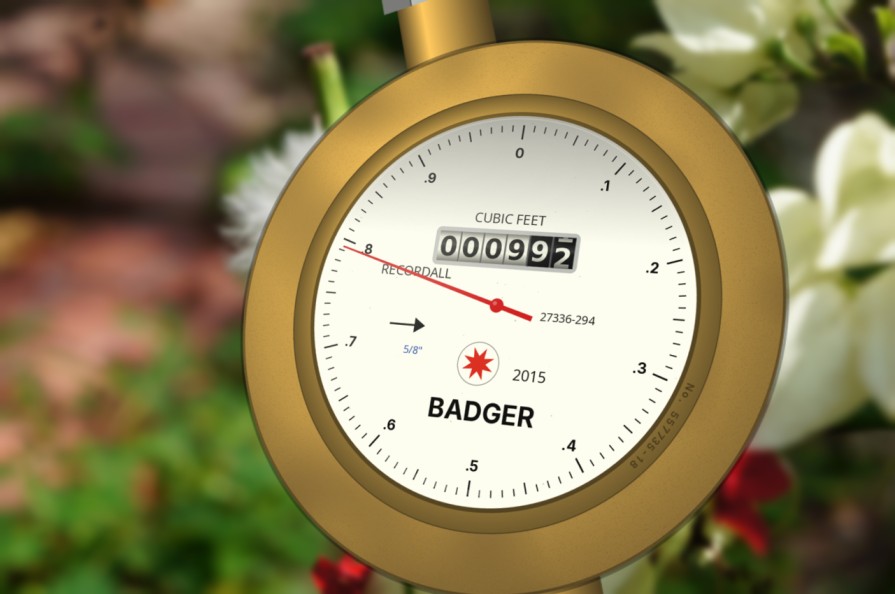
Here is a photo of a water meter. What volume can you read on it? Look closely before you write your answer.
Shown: 991.79 ft³
